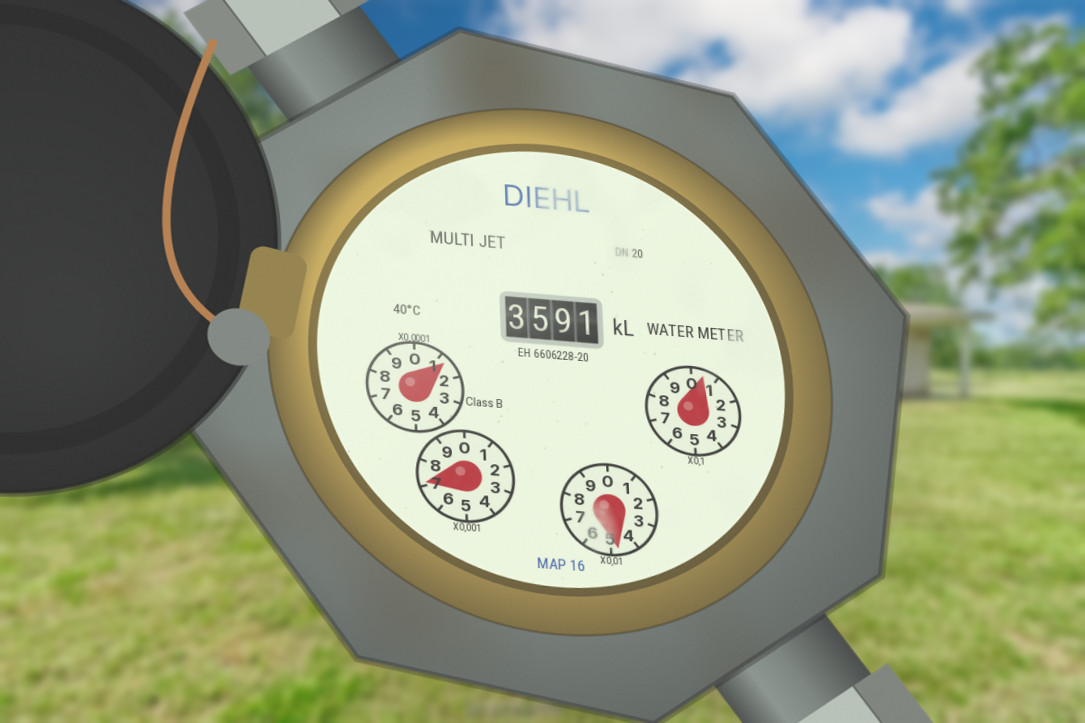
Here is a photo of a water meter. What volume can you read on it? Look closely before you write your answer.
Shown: 3591.0471 kL
